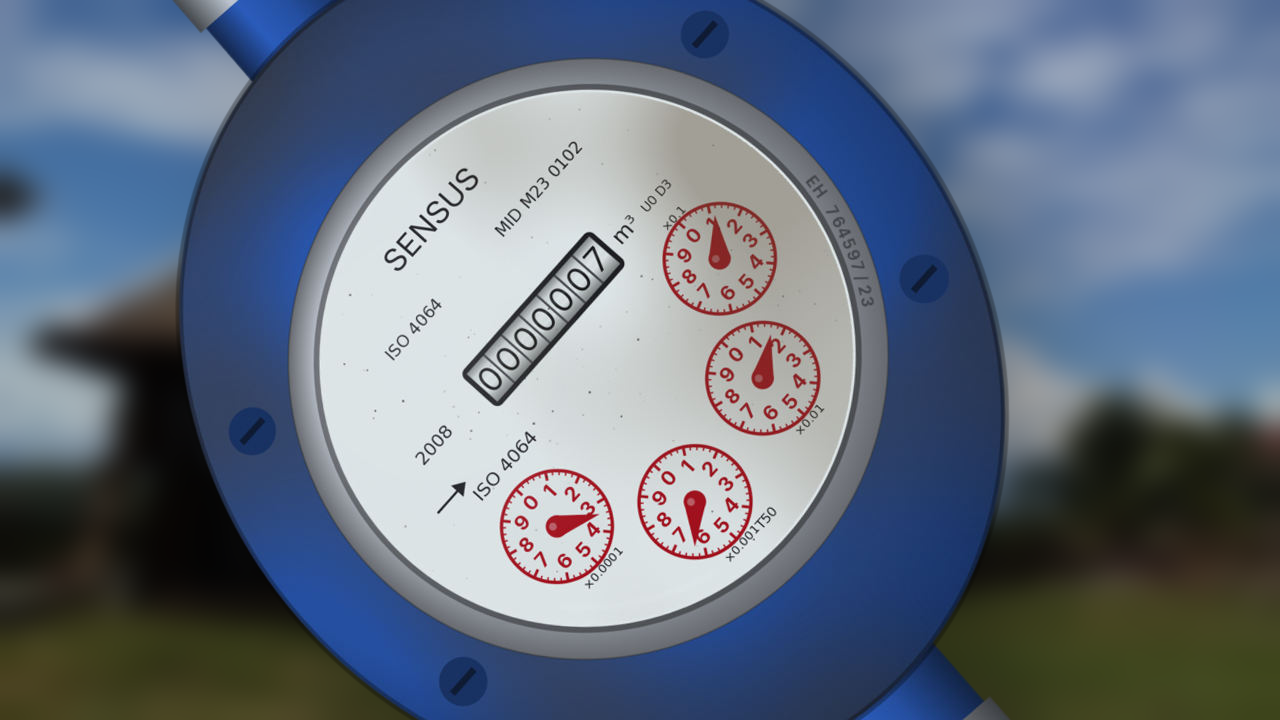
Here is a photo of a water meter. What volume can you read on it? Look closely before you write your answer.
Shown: 7.1163 m³
